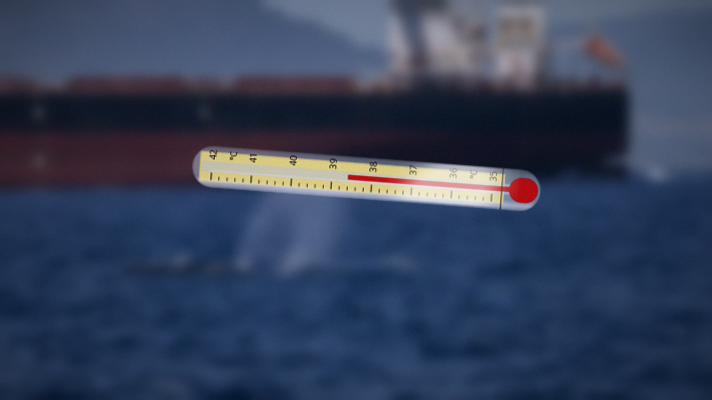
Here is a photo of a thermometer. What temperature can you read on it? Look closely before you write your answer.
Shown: 38.6 °C
